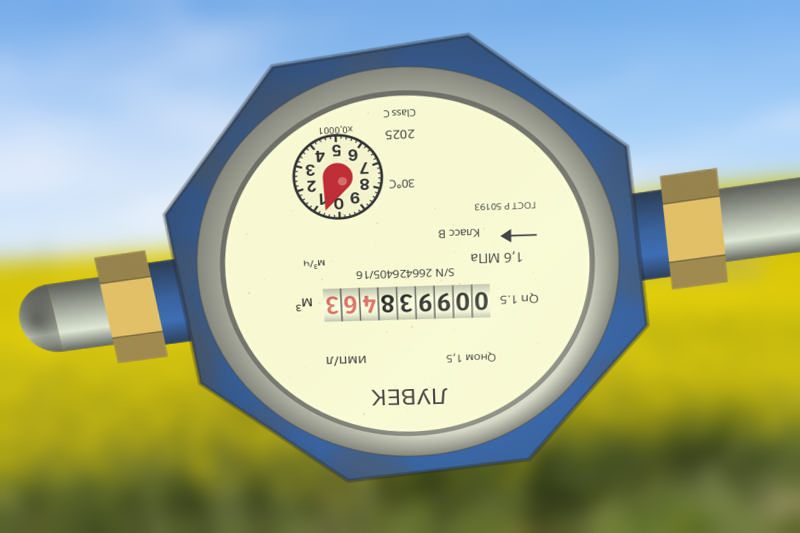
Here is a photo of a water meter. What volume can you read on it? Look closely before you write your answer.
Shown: 9938.4630 m³
